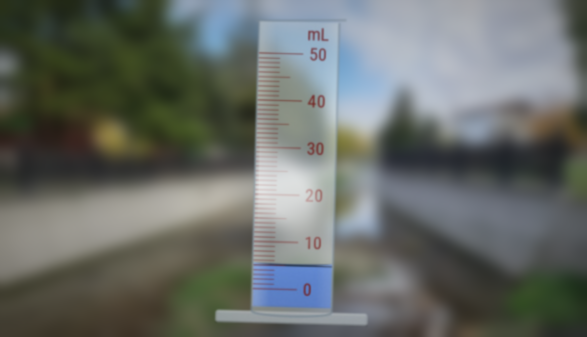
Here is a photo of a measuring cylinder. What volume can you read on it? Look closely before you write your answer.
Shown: 5 mL
